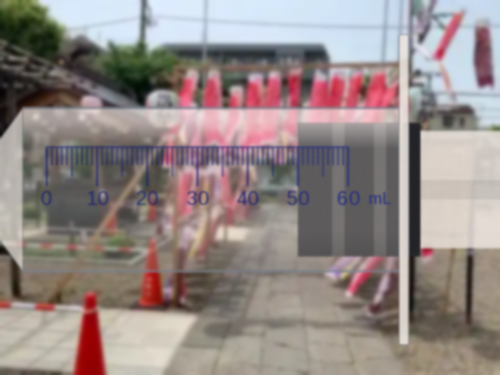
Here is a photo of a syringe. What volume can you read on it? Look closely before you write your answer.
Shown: 50 mL
